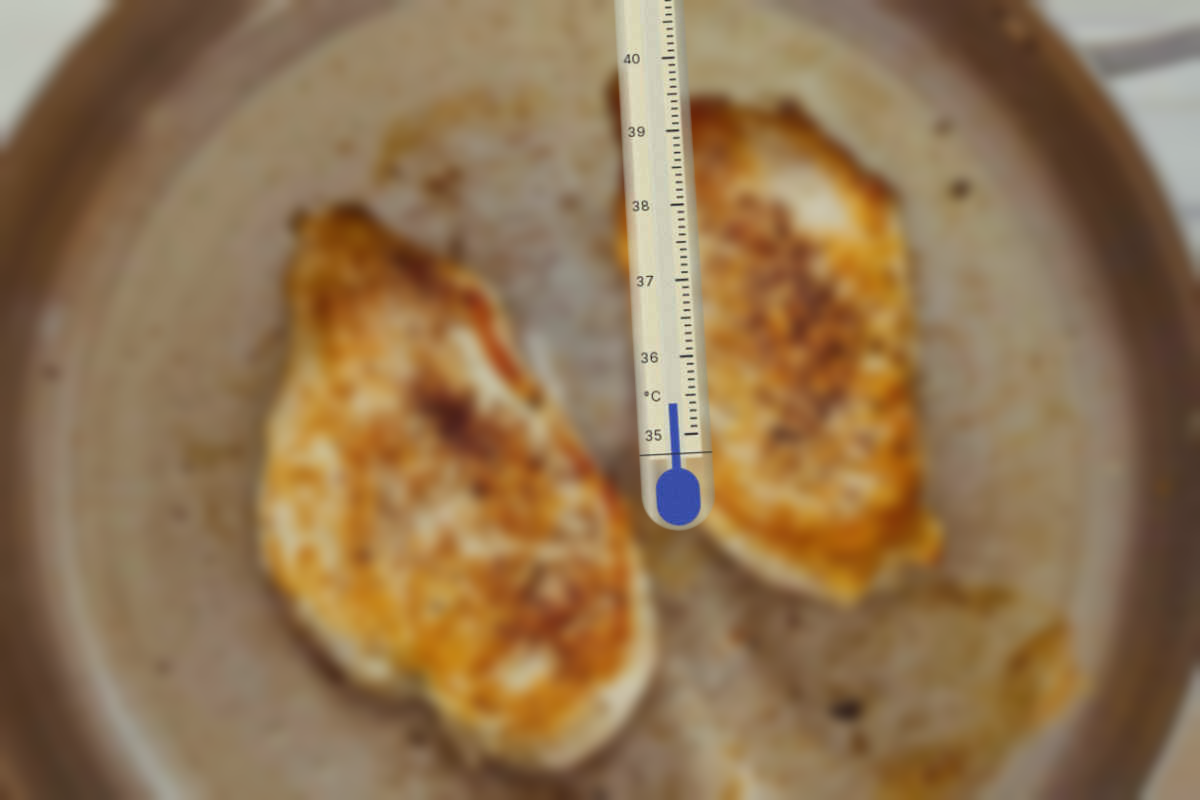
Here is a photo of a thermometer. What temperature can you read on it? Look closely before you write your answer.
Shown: 35.4 °C
